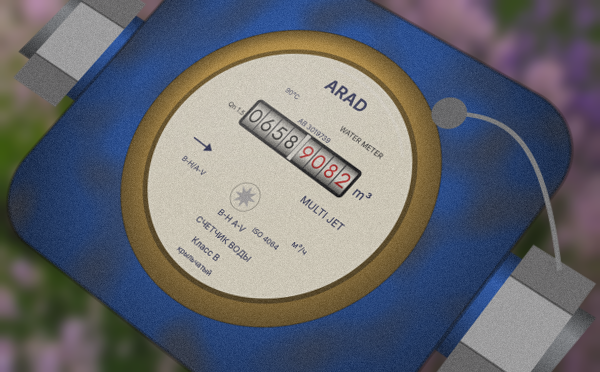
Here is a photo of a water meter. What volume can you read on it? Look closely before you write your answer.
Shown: 658.9082 m³
